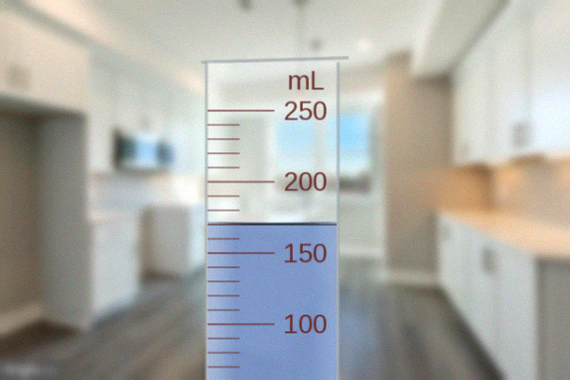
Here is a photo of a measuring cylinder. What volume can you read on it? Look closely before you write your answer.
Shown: 170 mL
